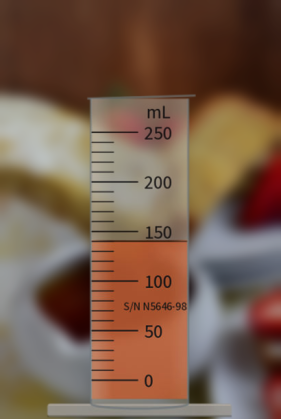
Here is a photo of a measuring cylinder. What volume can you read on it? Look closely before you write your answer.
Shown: 140 mL
